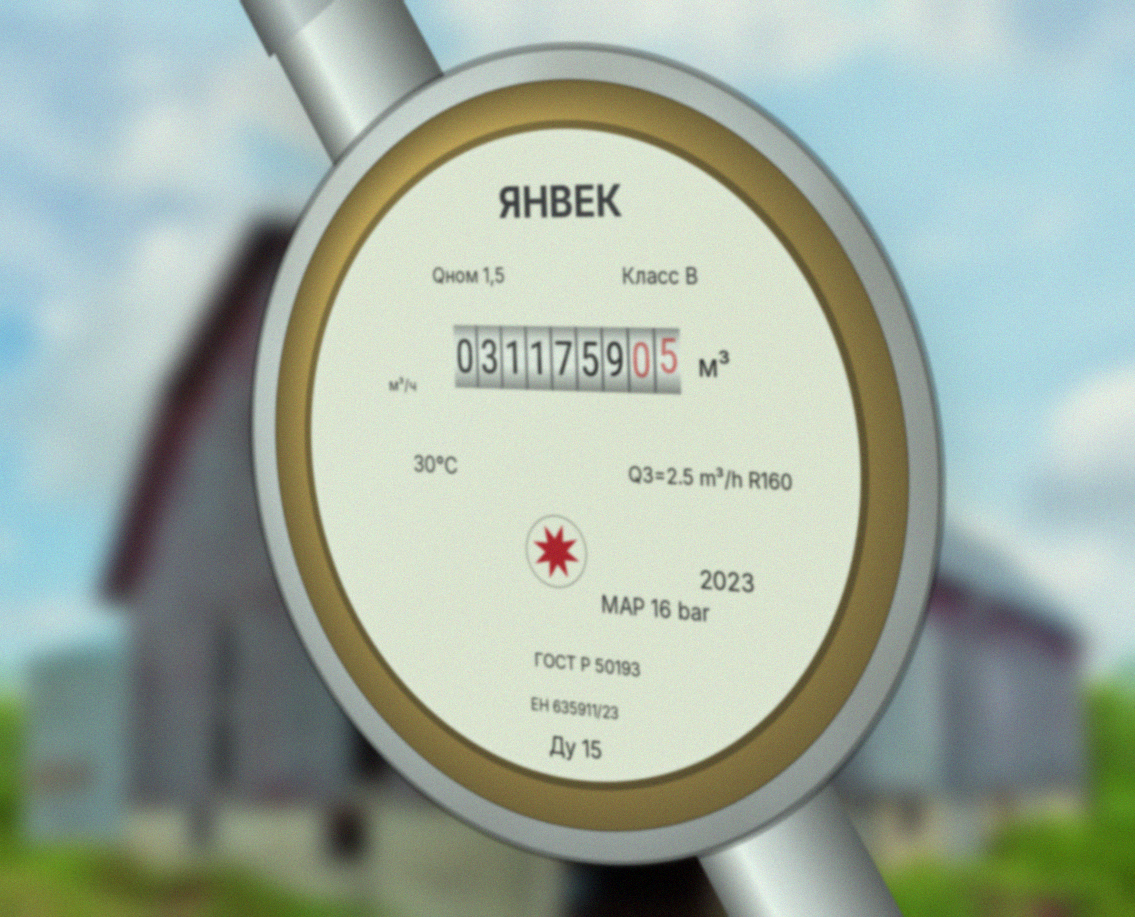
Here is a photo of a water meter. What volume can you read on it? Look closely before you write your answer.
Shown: 311759.05 m³
